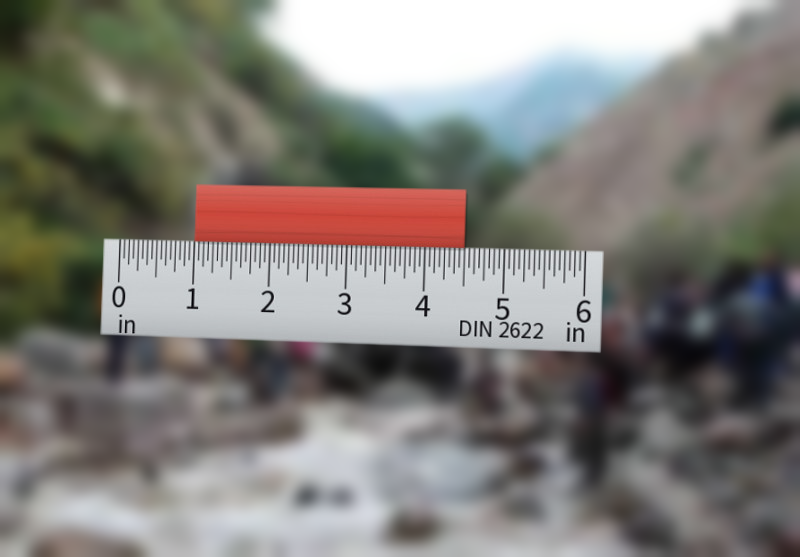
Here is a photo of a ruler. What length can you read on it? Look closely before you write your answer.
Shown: 3.5 in
